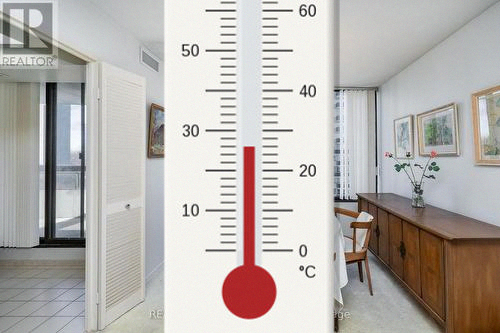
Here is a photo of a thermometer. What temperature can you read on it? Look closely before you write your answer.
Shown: 26 °C
